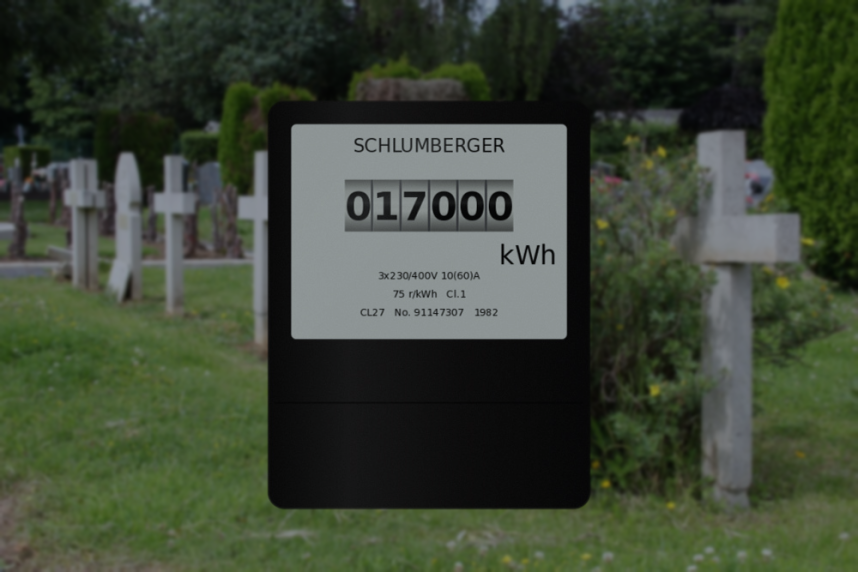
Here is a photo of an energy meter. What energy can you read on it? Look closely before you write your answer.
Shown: 17000 kWh
